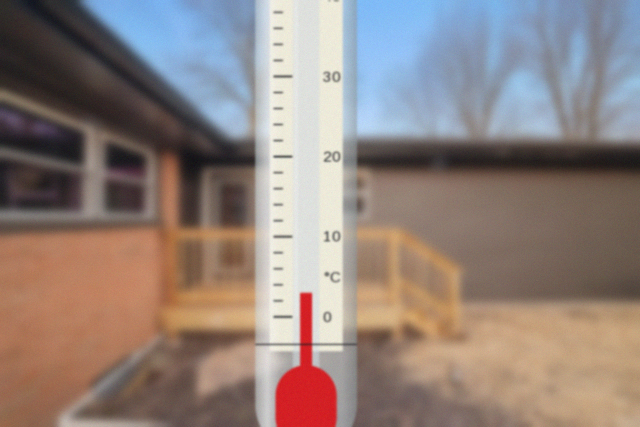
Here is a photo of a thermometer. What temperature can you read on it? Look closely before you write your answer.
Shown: 3 °C
